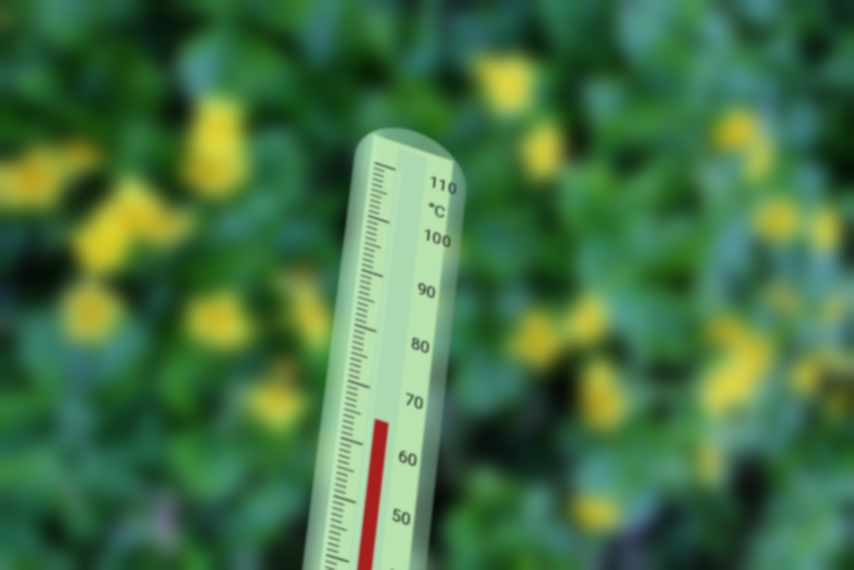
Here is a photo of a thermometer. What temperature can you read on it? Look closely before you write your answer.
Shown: 65 °C
